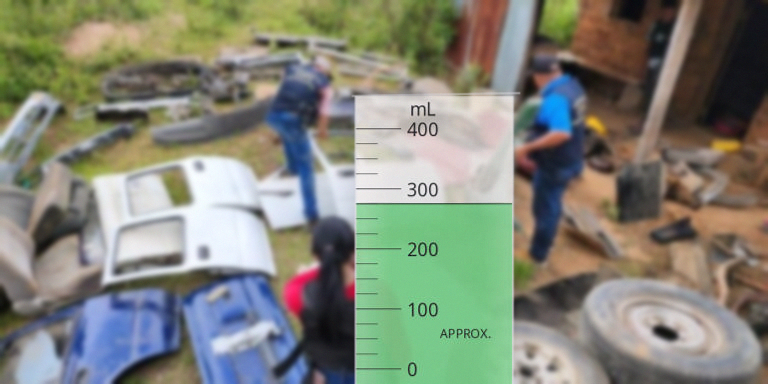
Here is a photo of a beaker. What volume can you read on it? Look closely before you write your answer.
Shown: 275 mL
